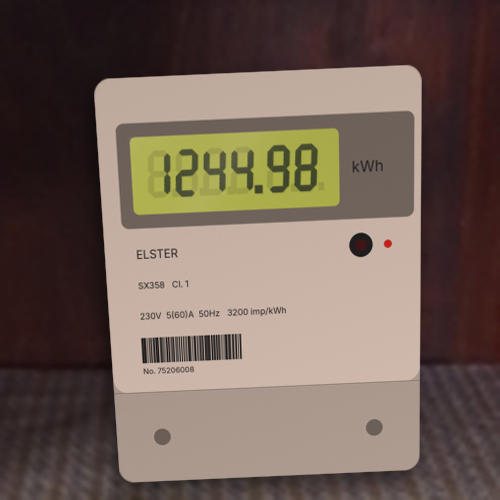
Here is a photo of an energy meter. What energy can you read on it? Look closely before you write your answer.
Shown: 1244.98 kWh
